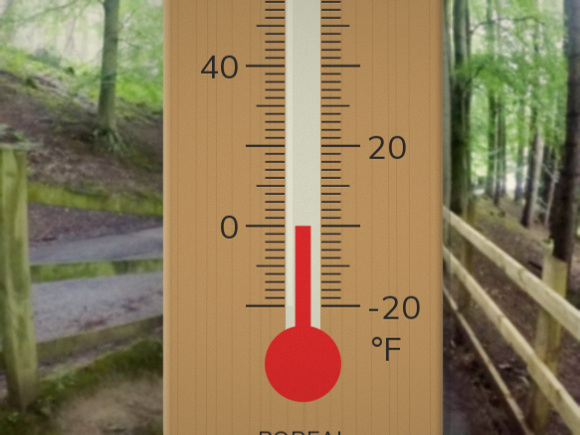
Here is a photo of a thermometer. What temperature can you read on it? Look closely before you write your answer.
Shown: 0 °F
